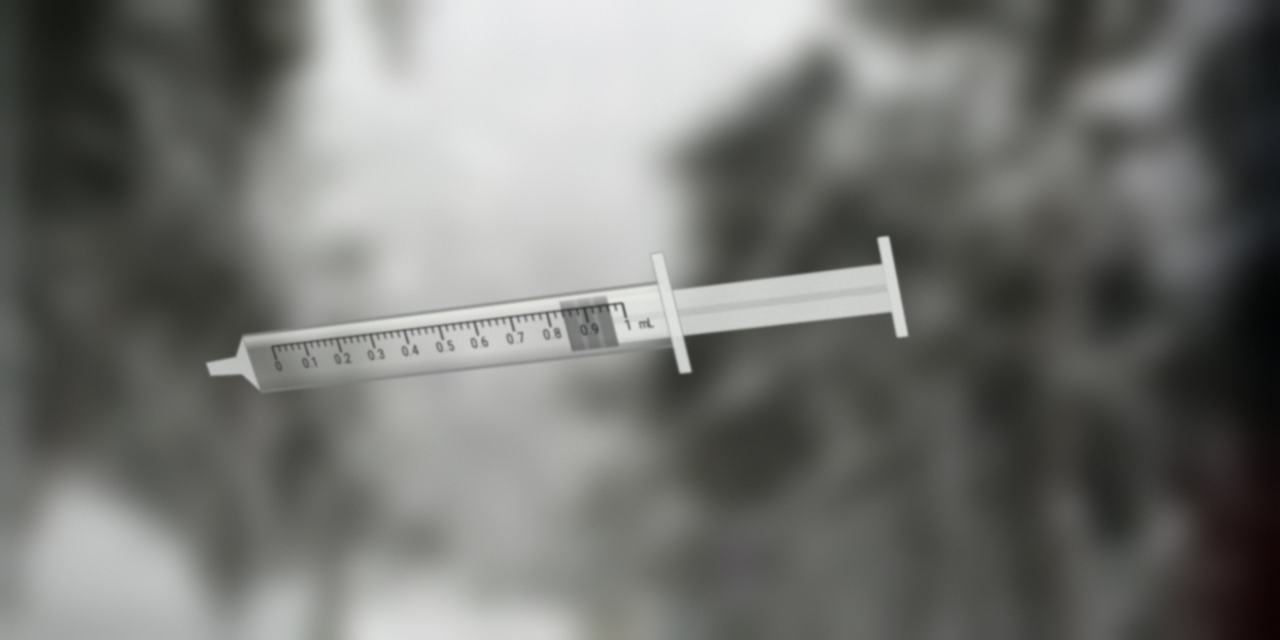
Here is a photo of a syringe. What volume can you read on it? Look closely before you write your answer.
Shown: 0.84 mL
